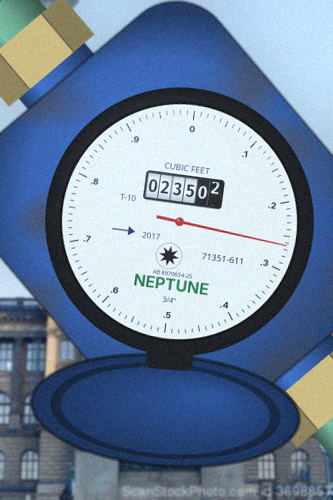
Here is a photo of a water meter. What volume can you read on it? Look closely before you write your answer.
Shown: 23502.26 ft³
